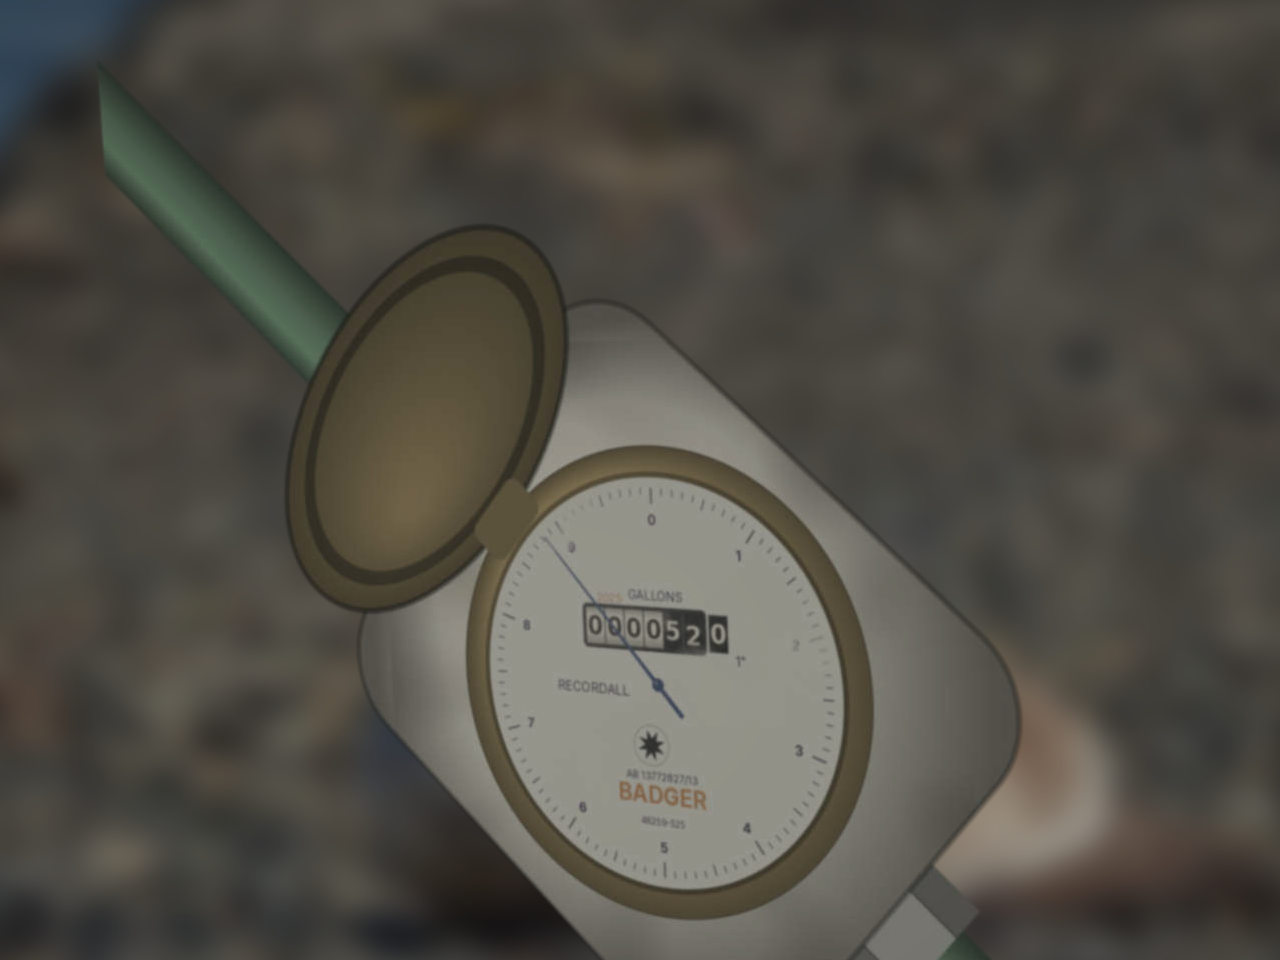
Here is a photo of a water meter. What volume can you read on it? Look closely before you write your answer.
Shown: 518.8 gal
